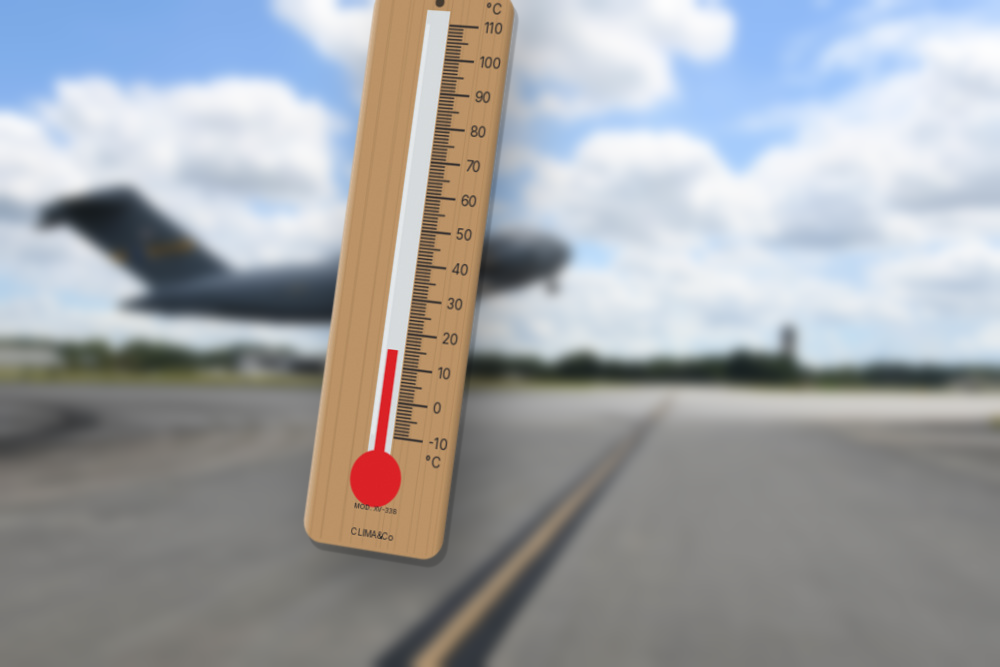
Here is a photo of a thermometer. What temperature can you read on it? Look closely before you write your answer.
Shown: 15 °C
